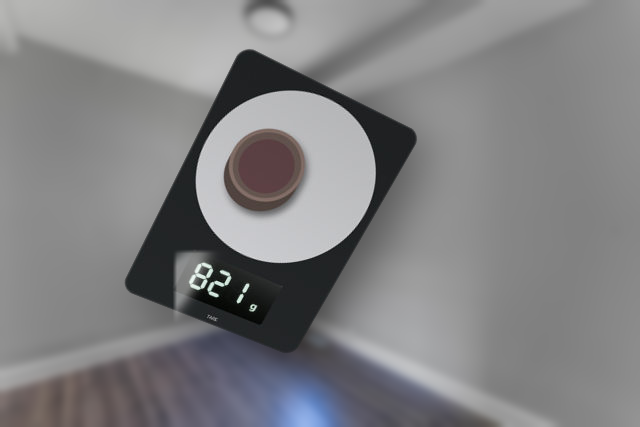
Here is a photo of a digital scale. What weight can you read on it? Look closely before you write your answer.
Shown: 821 g
